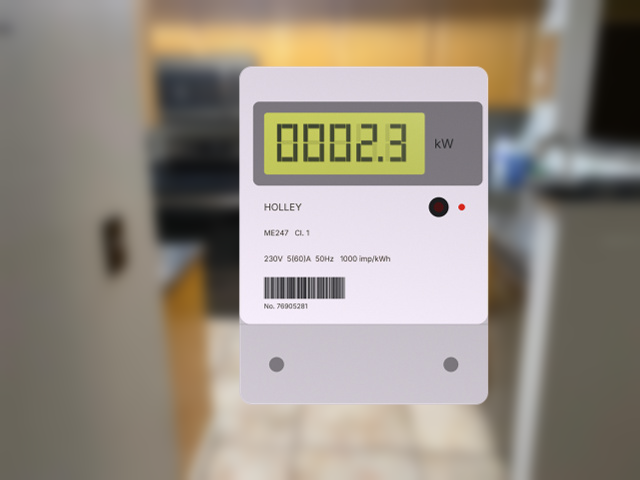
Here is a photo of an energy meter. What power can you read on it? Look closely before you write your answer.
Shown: 2.3 kW
